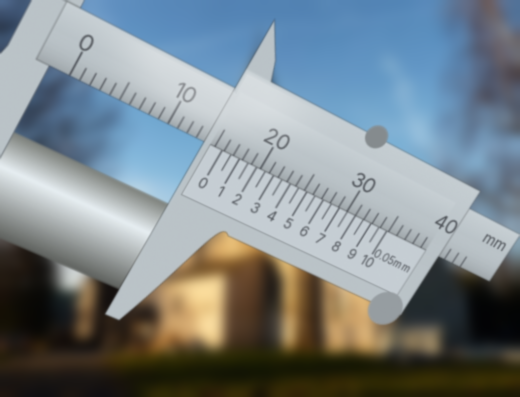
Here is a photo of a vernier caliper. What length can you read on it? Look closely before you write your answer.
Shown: 15.8 mm
